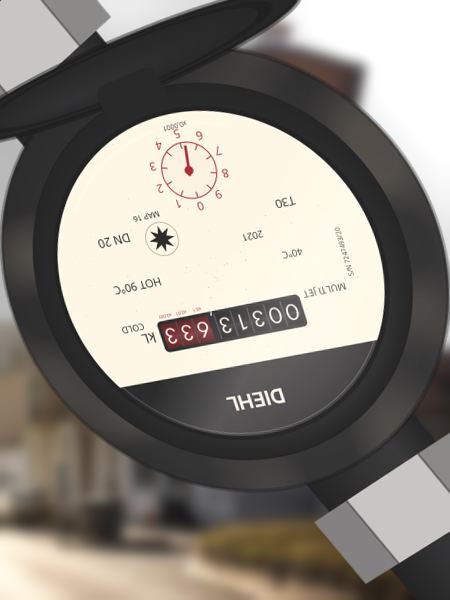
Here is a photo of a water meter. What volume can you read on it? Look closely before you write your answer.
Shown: 313.6335 kL
